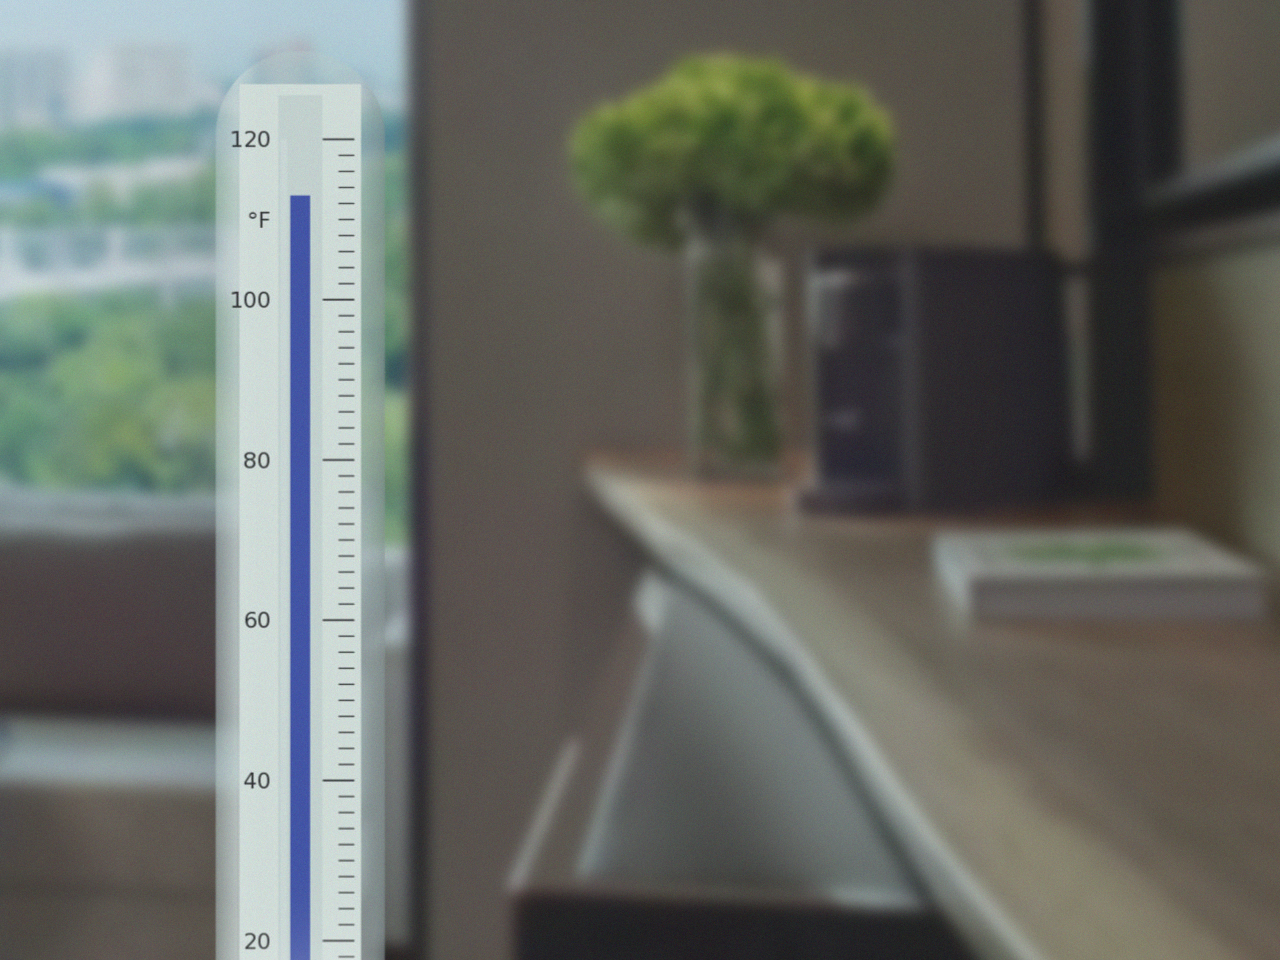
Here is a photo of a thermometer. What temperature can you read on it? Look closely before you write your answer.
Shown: 113 °F
